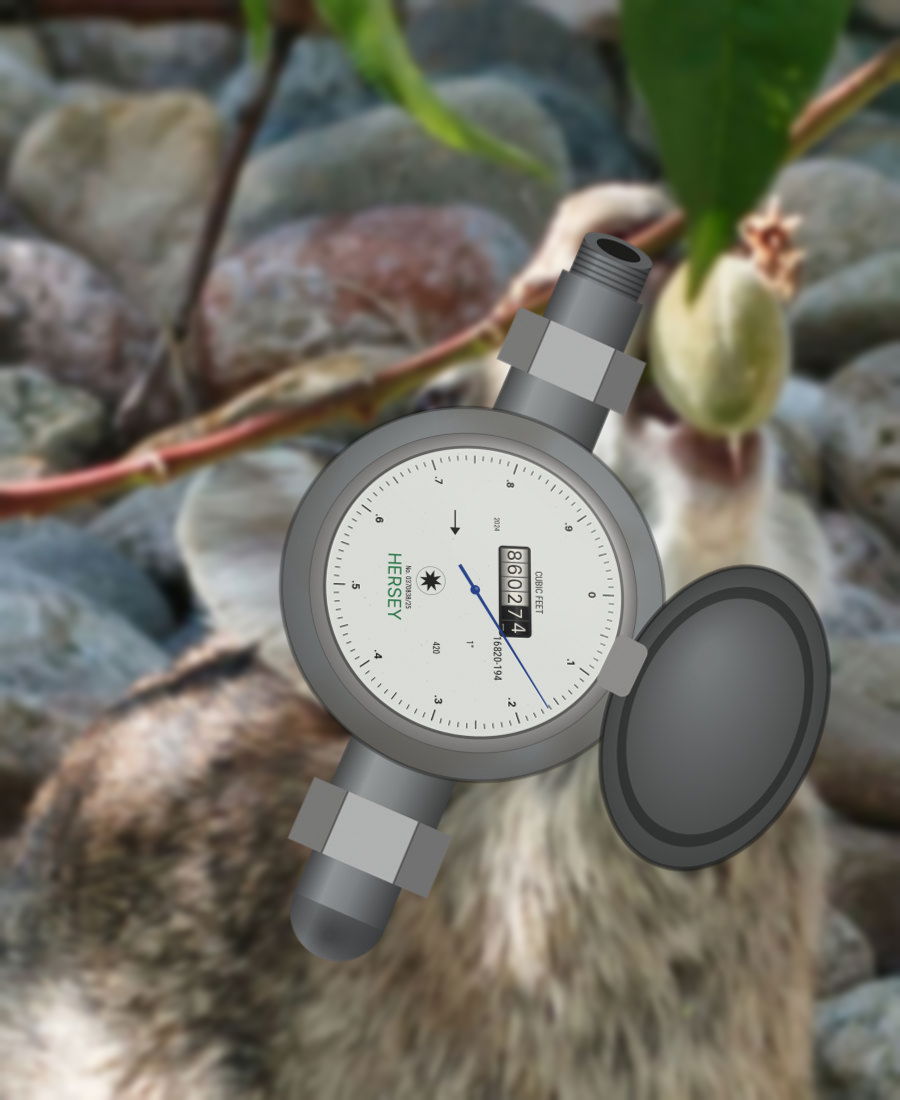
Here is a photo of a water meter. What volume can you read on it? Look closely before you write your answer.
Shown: 860274.16 ft³
